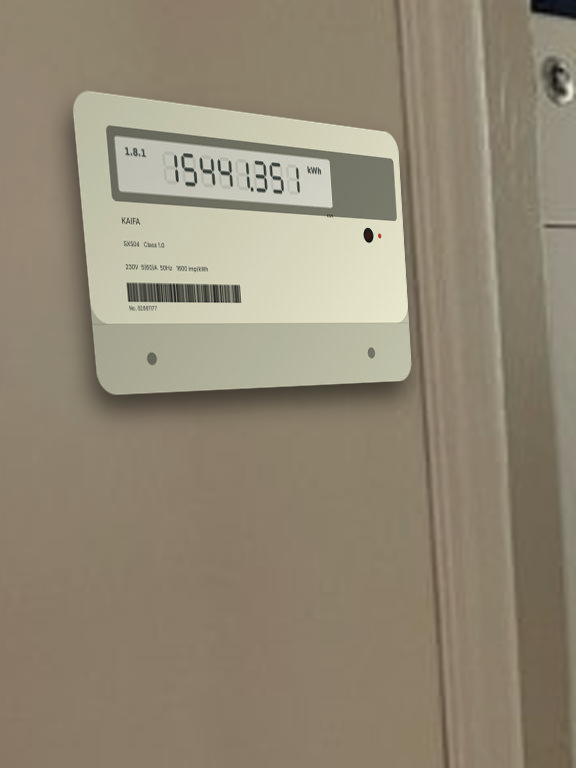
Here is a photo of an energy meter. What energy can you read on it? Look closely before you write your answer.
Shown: 15441.351 kWh
